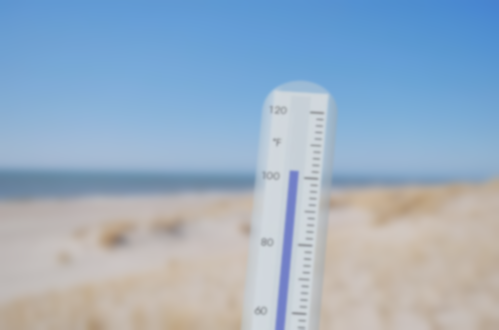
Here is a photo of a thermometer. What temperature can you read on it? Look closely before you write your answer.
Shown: 102 °F
